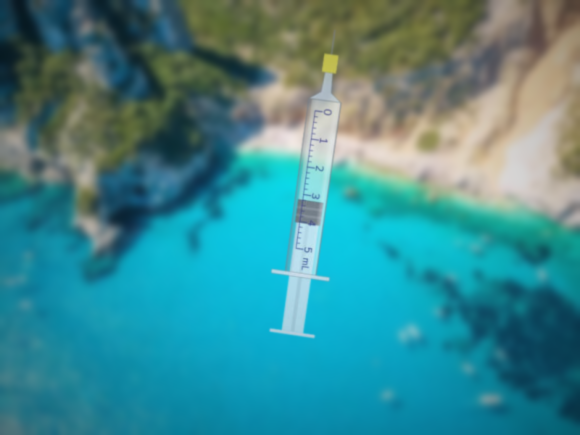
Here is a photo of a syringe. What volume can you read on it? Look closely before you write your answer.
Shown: 3.2 mL
